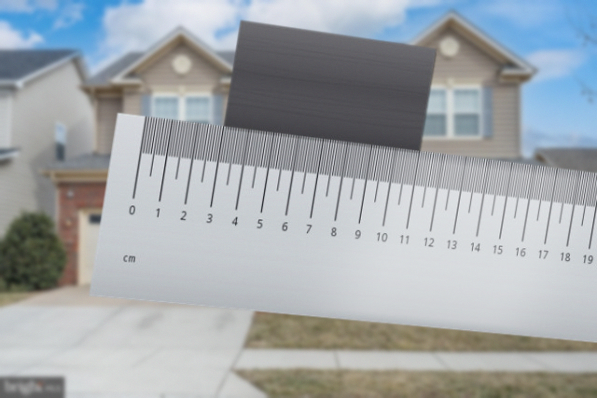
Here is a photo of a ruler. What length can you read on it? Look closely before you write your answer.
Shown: 8 cm
